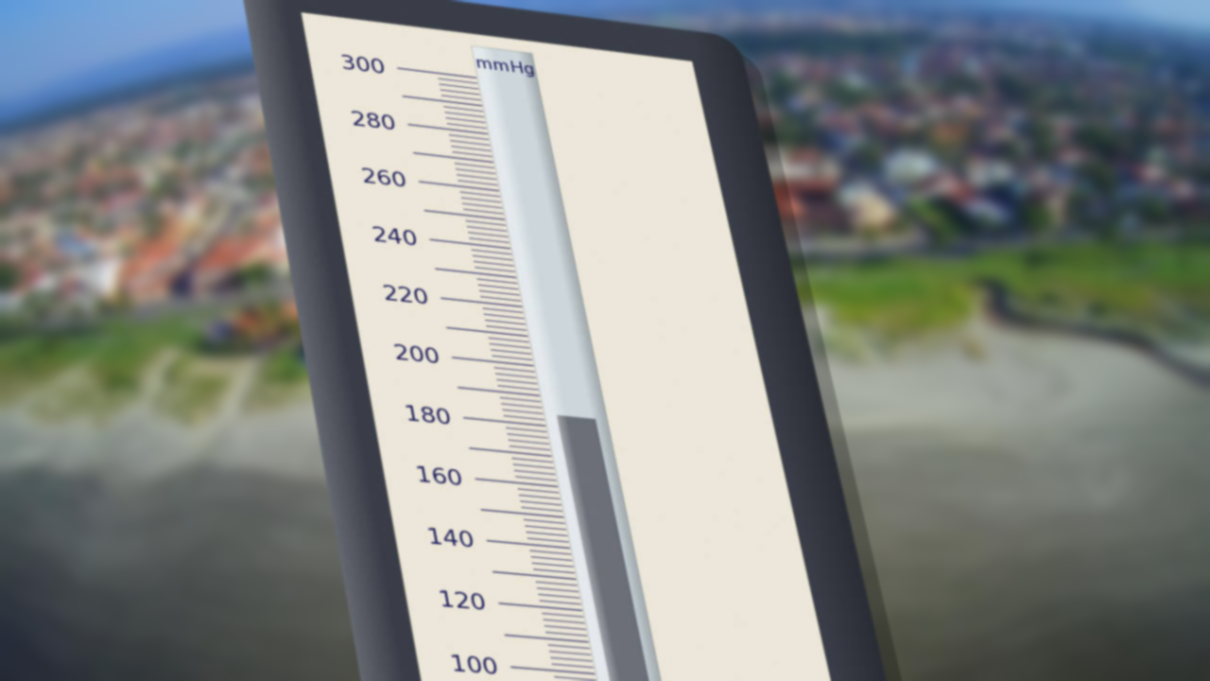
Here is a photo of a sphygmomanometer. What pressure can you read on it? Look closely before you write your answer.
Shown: 184 mmHg
